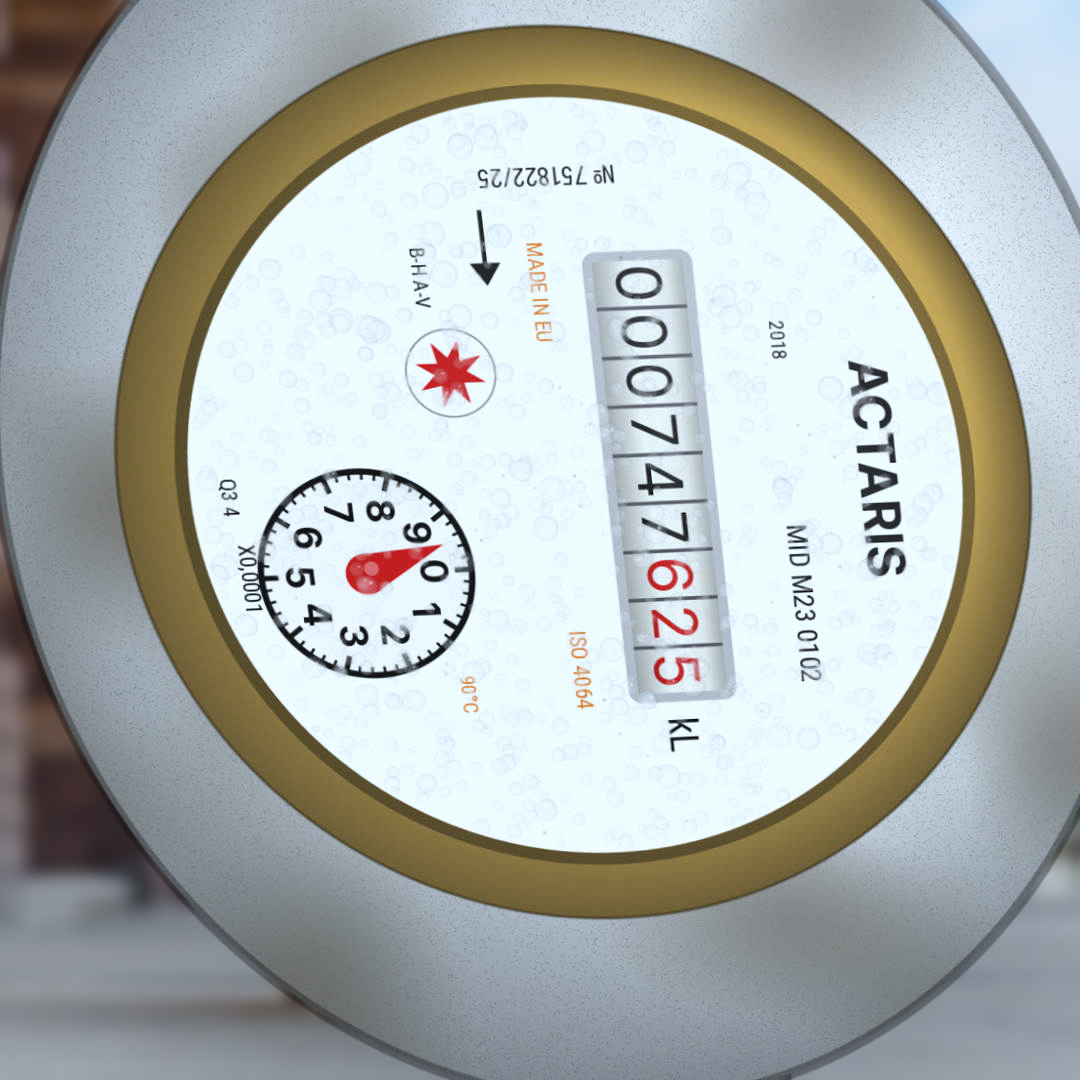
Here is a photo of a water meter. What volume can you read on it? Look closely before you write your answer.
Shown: 747.6249 kL
